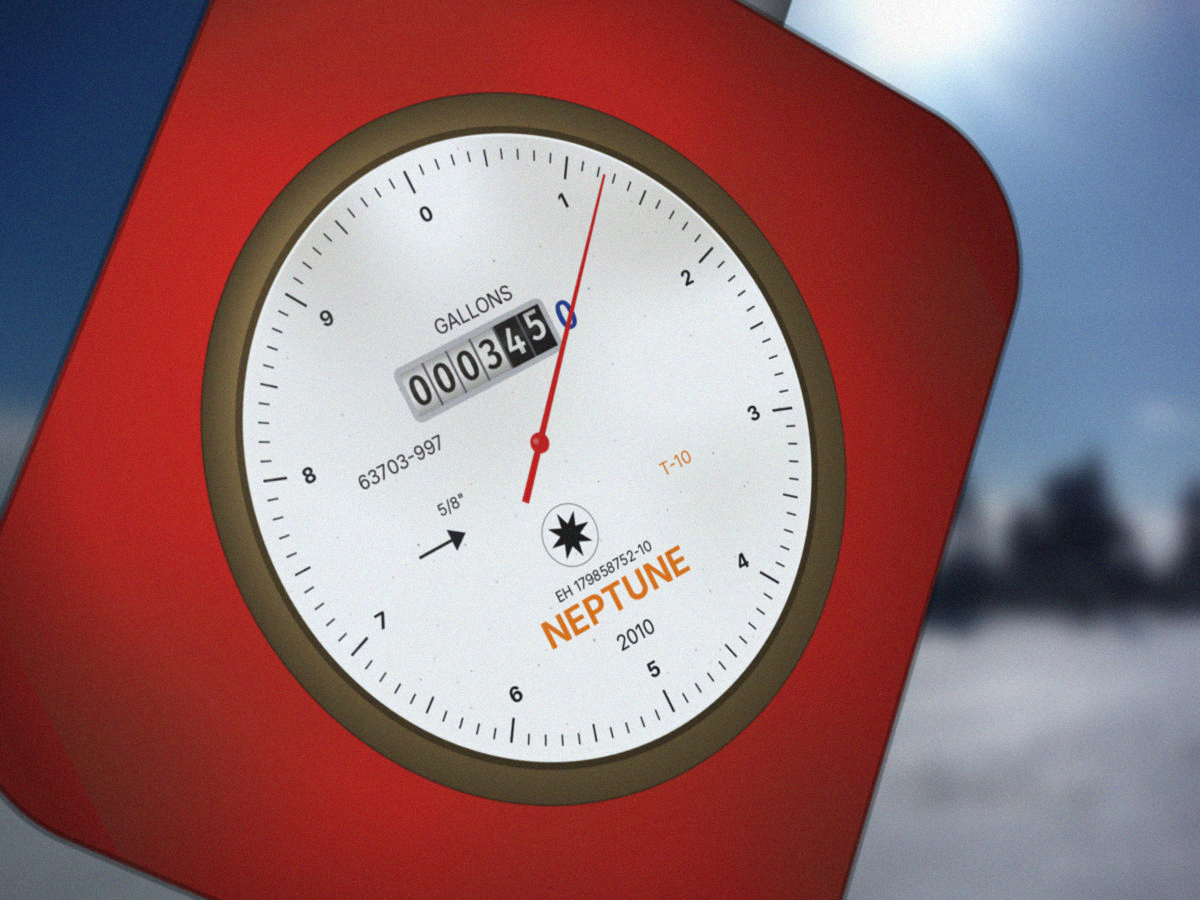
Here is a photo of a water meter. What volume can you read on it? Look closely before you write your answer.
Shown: 3451.2 gal
